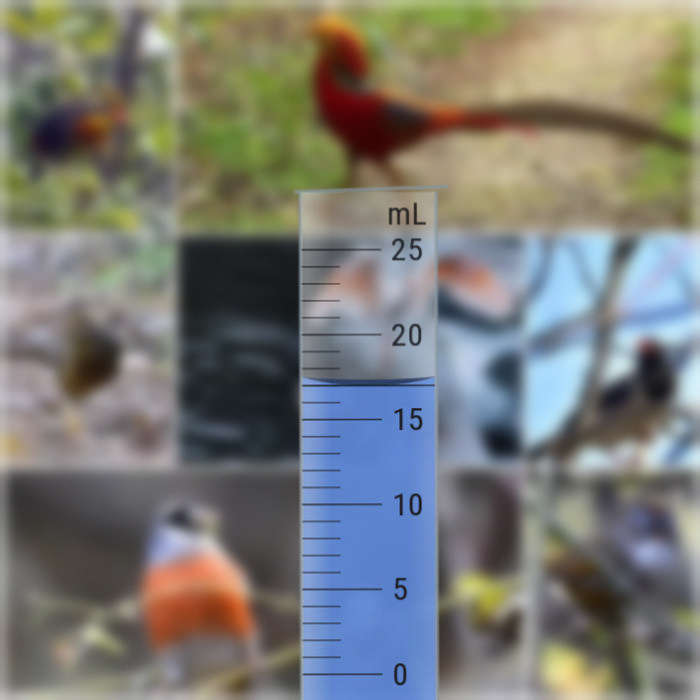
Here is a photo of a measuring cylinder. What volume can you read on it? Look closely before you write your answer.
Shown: 17 mL
